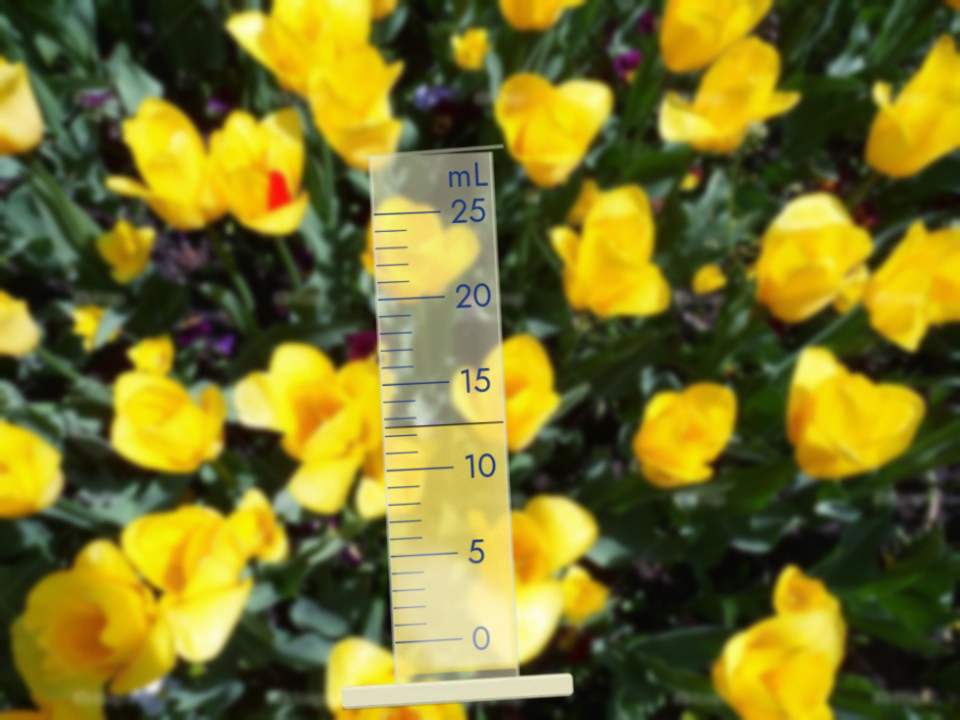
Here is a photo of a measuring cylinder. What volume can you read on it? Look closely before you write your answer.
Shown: 12.5 mL
